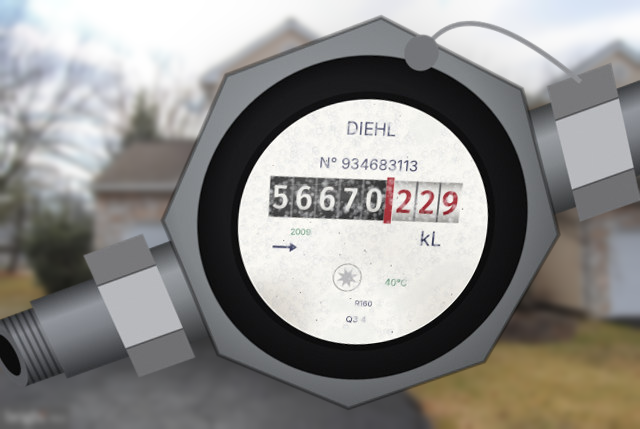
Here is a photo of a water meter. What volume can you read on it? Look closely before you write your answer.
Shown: 56670.229 kL
